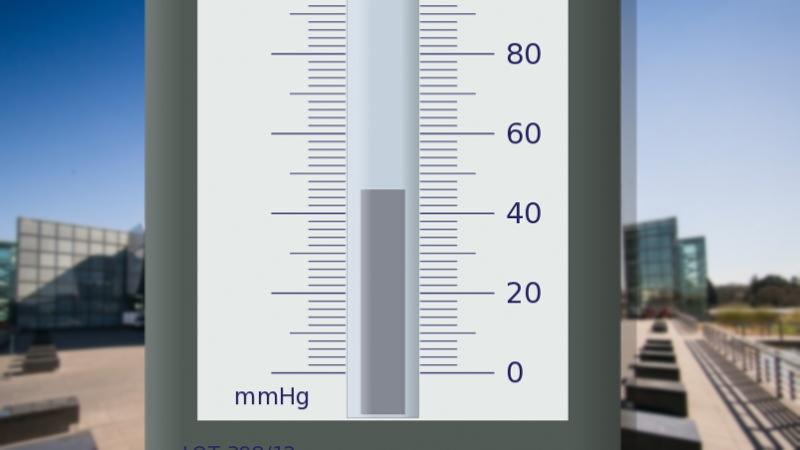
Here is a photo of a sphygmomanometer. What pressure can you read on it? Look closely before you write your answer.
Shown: 46 mmHg
